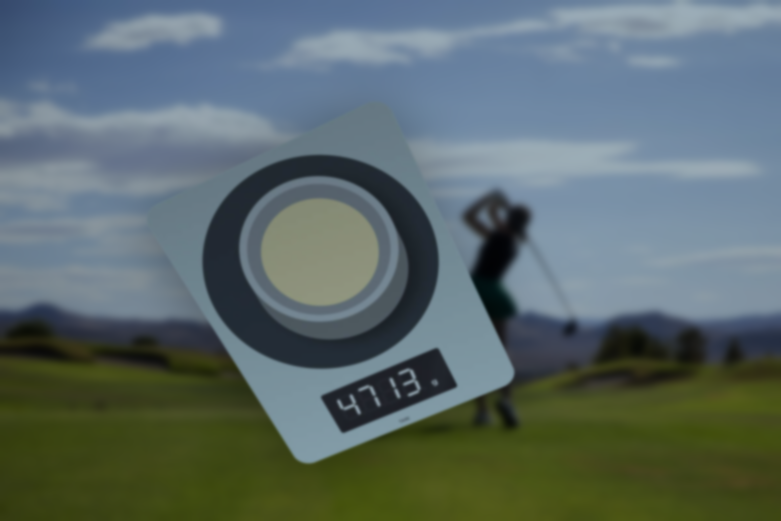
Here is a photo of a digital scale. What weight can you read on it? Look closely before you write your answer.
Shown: 4713 g
